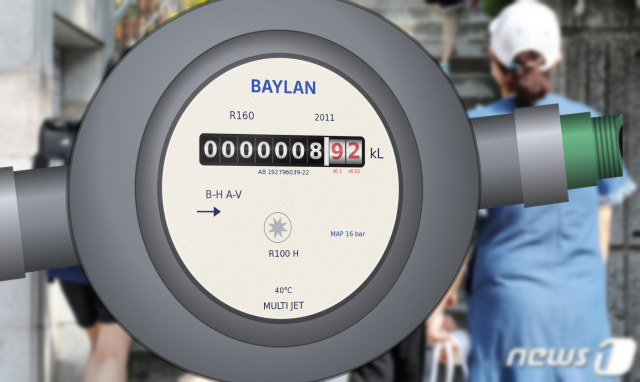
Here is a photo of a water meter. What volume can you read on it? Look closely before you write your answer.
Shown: 8.92 kL
